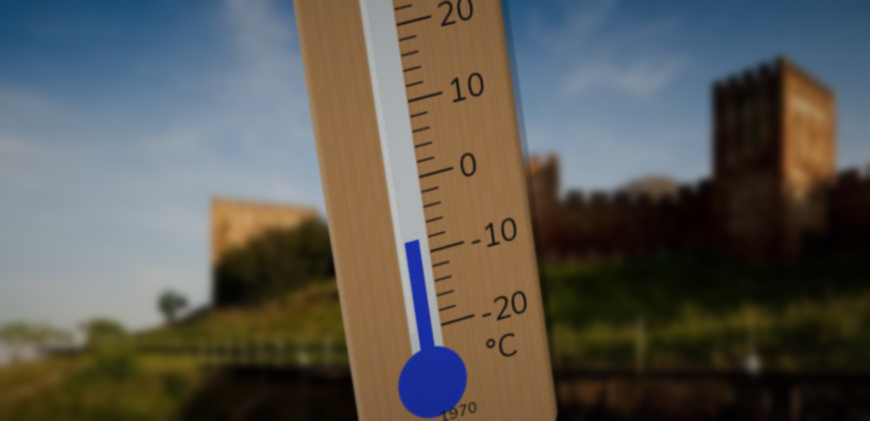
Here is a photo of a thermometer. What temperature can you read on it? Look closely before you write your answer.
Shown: -8 °C
